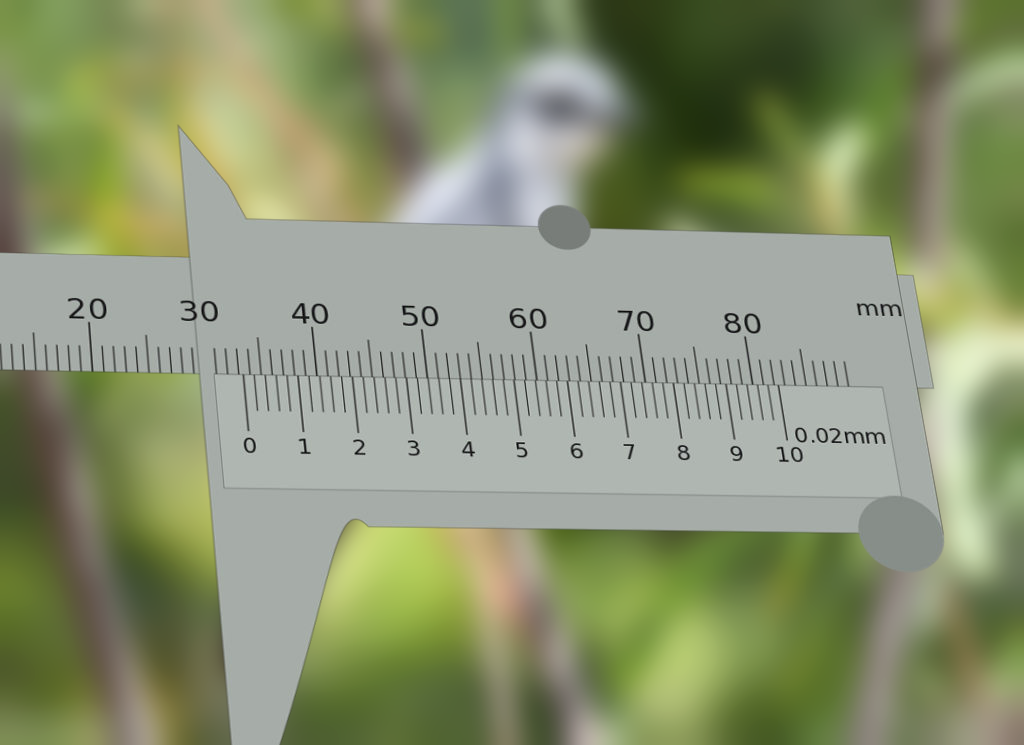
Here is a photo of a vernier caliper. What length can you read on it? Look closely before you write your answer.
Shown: 33.4 mm
